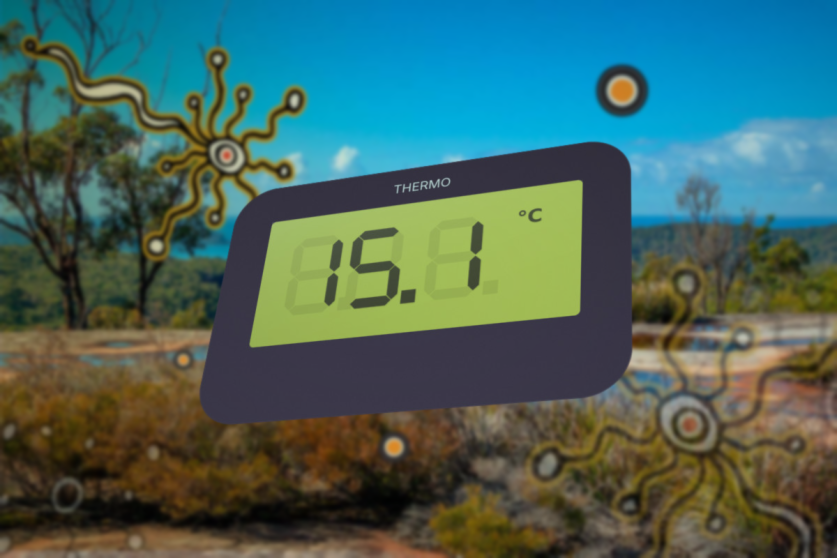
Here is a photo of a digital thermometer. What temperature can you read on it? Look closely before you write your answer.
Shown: 15.1 °C
